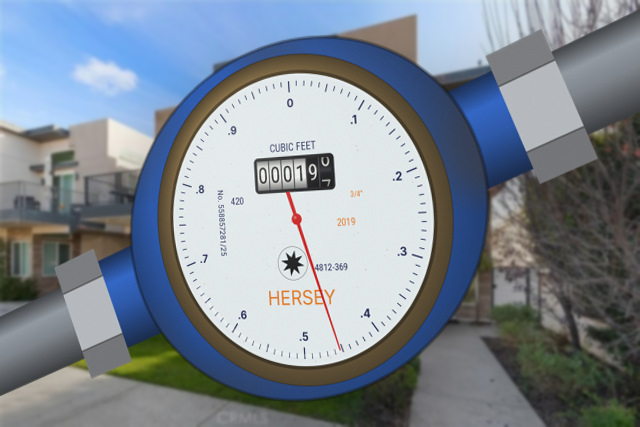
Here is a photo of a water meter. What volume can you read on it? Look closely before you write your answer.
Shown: 196.45 ft³
